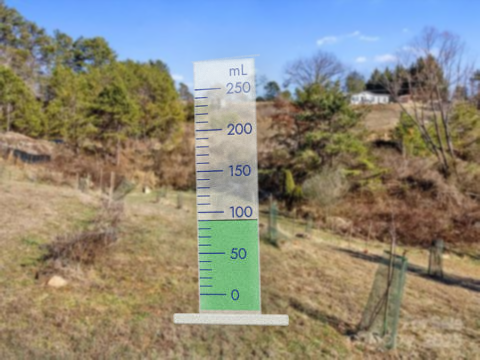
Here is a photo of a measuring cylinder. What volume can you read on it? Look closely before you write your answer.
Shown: 90 mL
